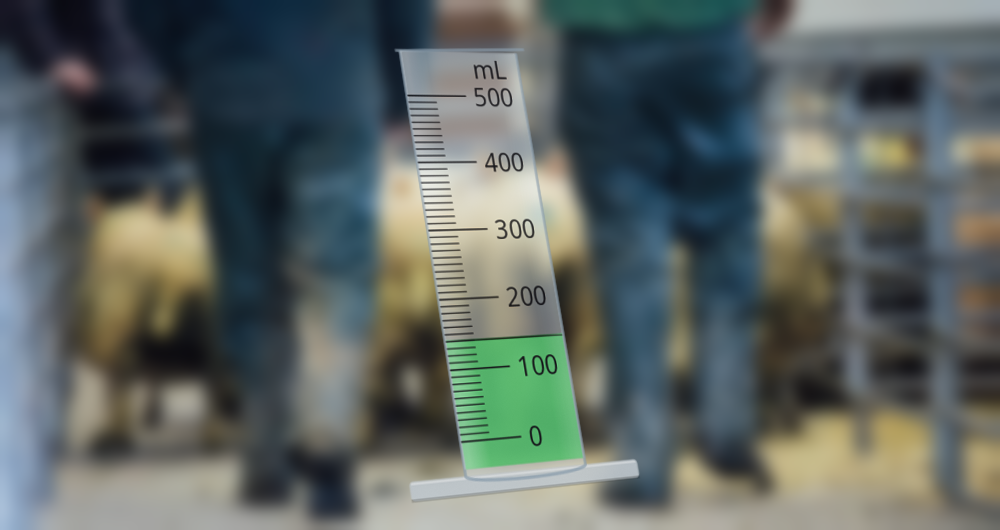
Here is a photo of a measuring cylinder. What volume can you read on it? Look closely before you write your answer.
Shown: 140 mL
